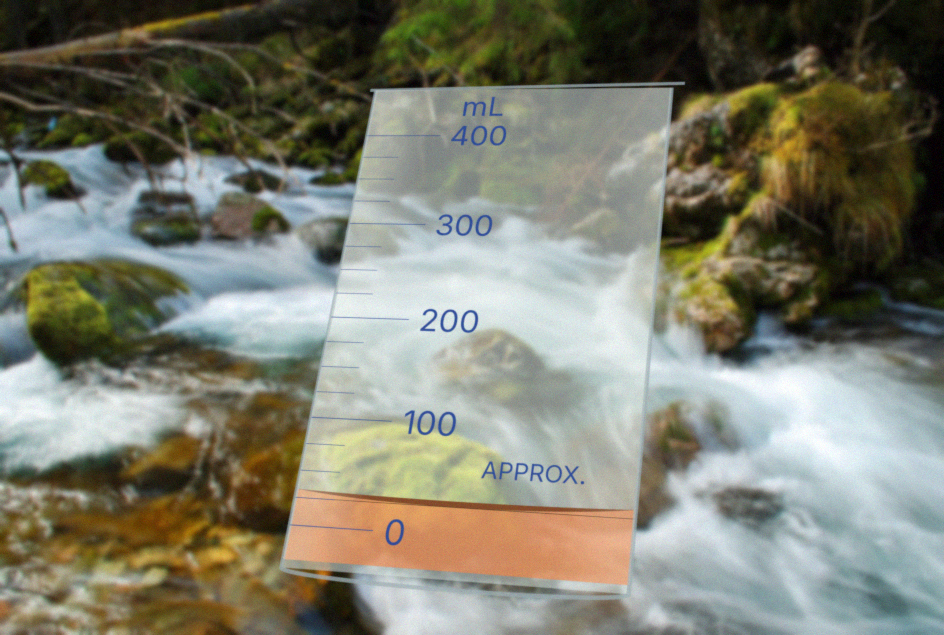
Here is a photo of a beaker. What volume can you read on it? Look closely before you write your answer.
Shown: 25 mL
